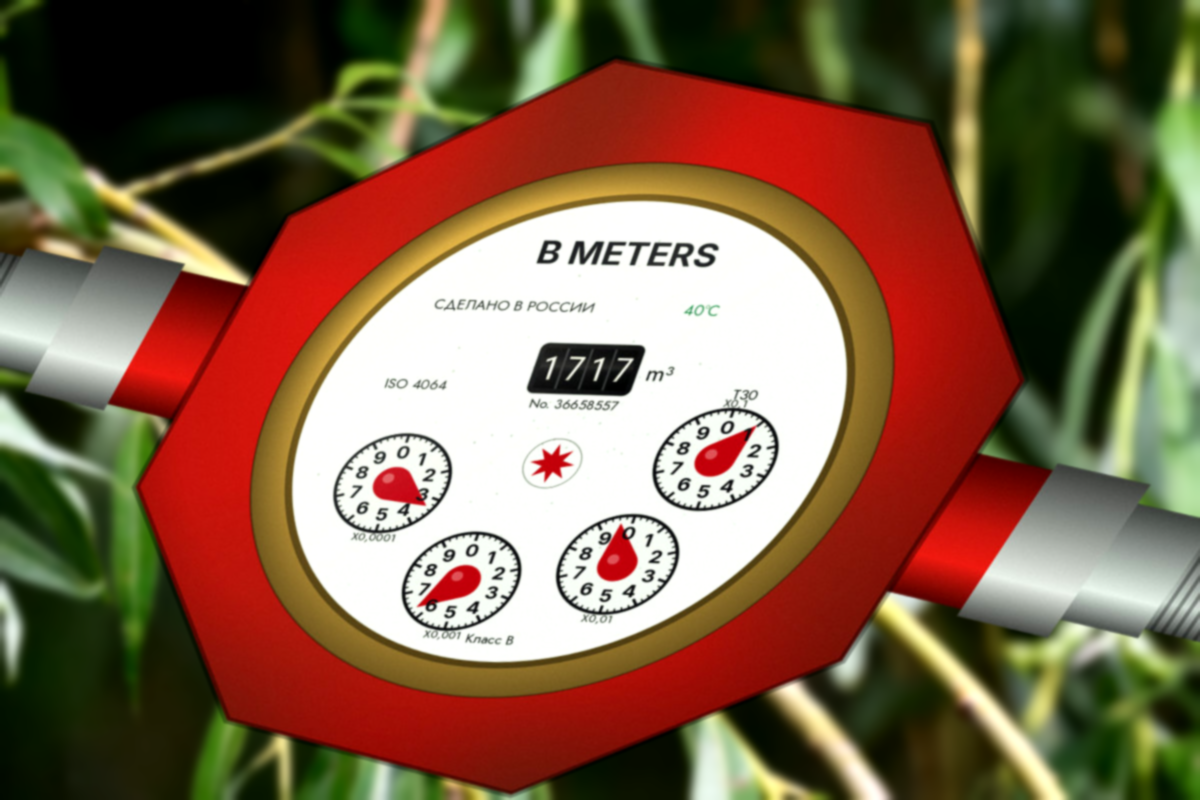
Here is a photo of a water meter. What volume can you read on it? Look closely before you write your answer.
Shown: 1717.0963 m³
